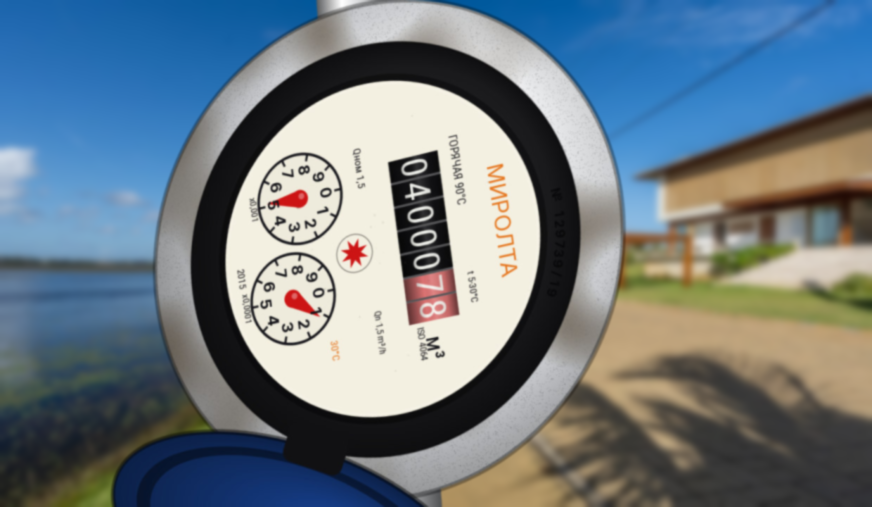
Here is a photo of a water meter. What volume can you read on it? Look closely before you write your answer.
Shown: 4000.7851 m³
